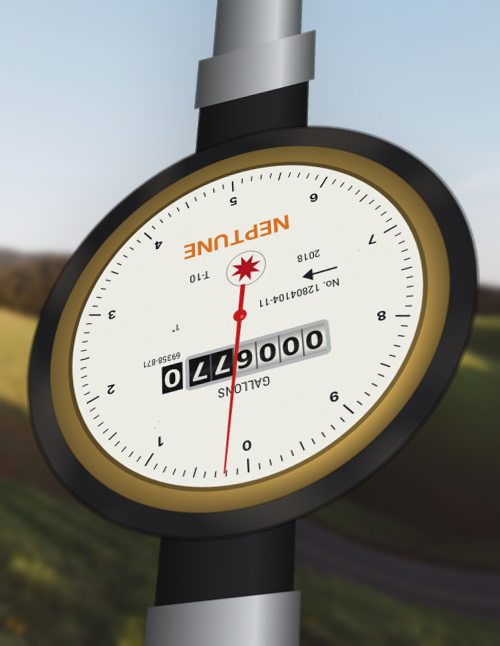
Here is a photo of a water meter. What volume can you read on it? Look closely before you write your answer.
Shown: 6770.2 gal
